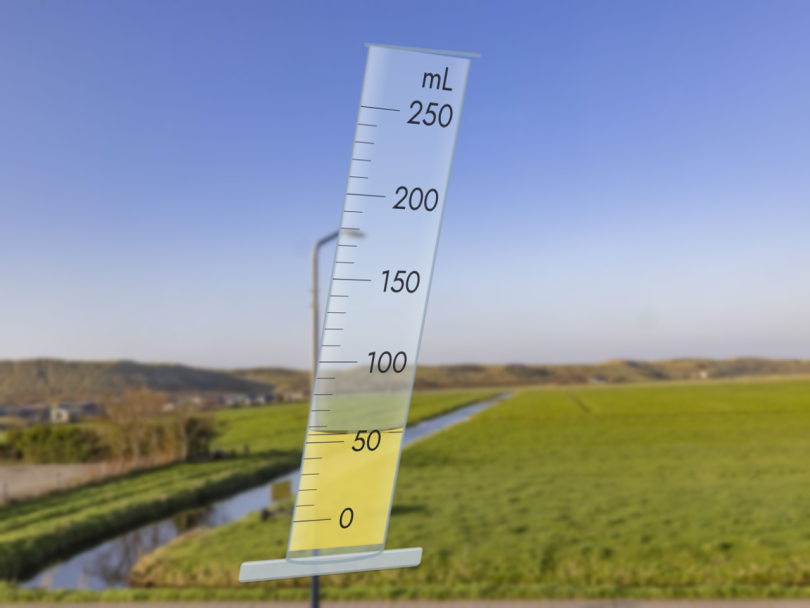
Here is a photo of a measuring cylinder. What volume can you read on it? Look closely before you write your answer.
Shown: 55 mL
